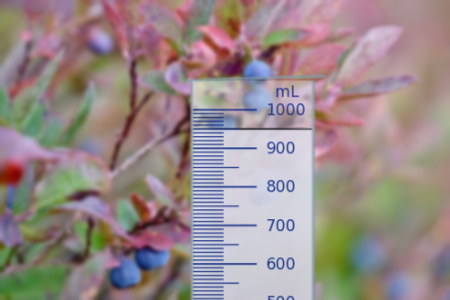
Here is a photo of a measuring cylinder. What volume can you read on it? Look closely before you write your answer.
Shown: 950 mL
